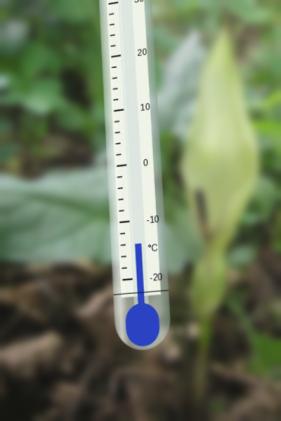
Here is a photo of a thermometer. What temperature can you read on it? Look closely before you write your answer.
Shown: -14 °C
